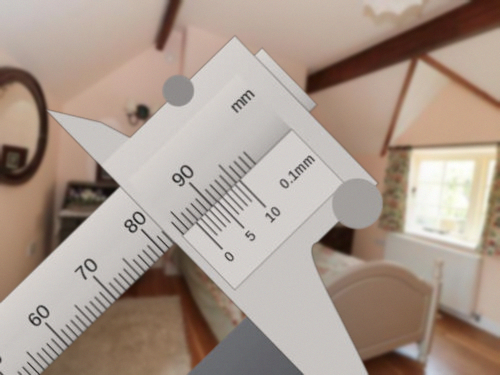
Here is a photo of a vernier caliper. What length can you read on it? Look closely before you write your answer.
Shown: 86.6 mm
